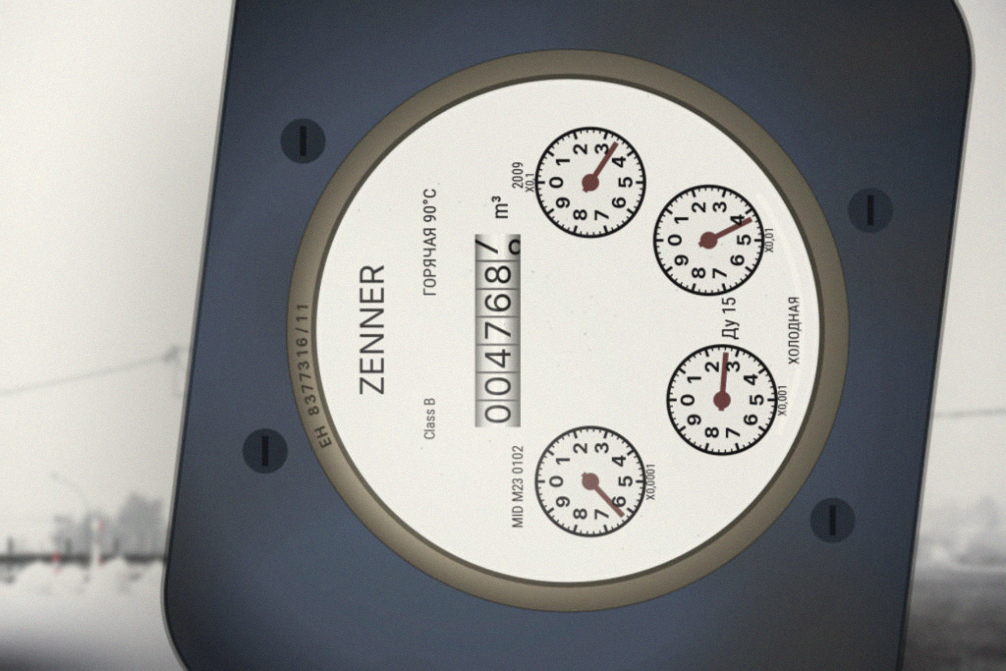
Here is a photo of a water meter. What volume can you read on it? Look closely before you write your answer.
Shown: 47687.3426 m³
